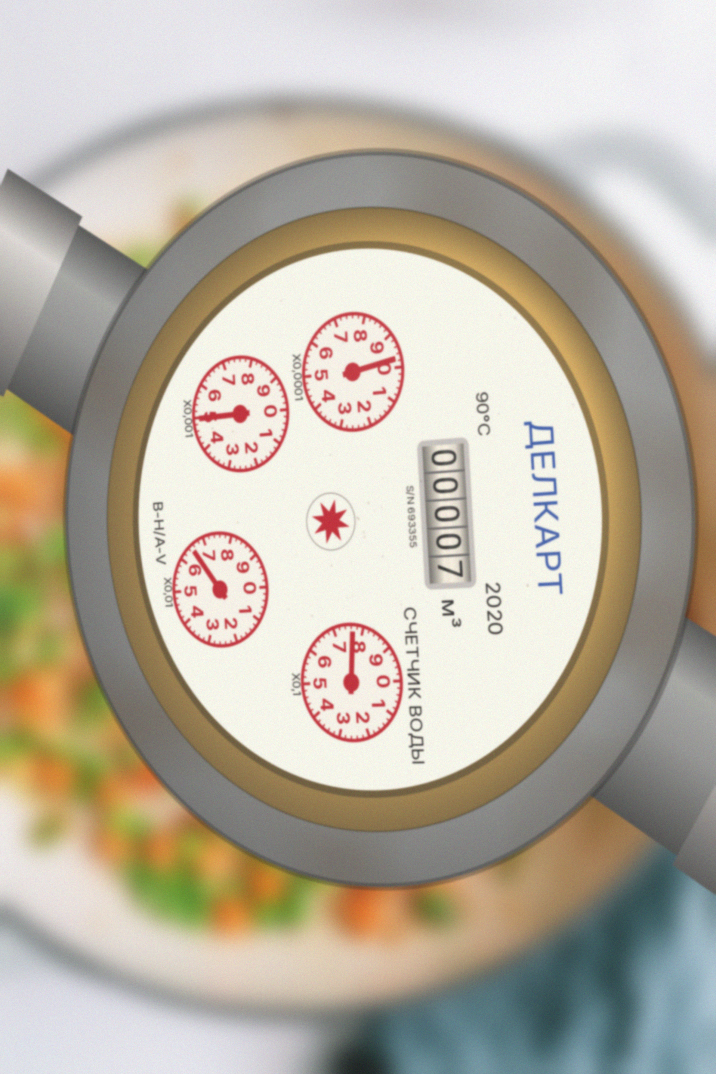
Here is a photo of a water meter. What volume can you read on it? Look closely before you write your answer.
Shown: 7.7649 m³
